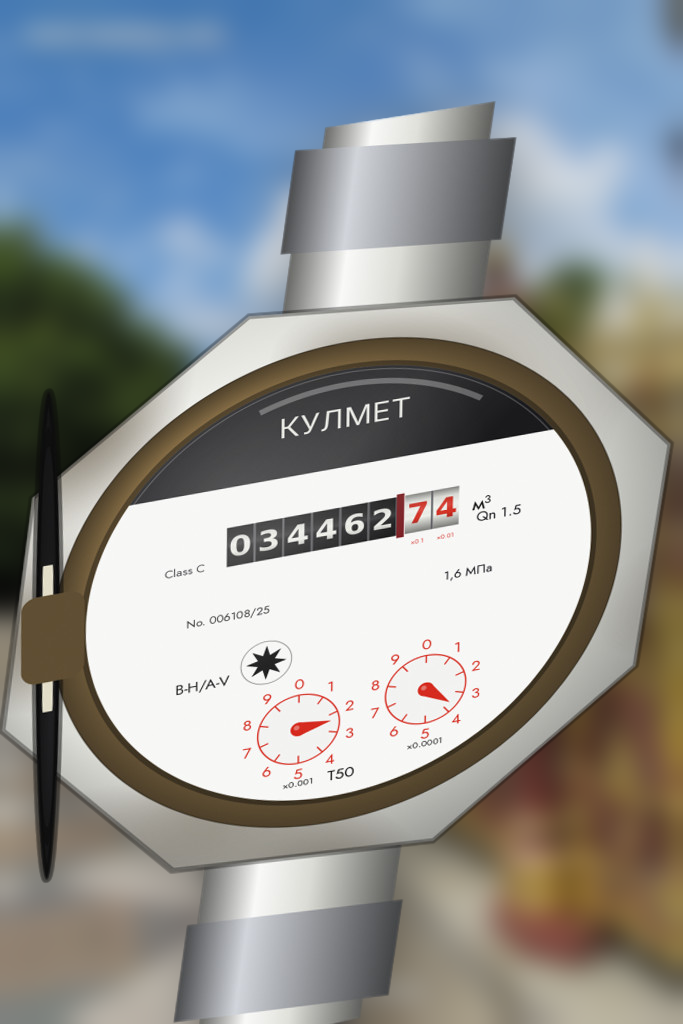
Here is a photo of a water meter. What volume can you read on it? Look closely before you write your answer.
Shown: 34462.7423 m³
